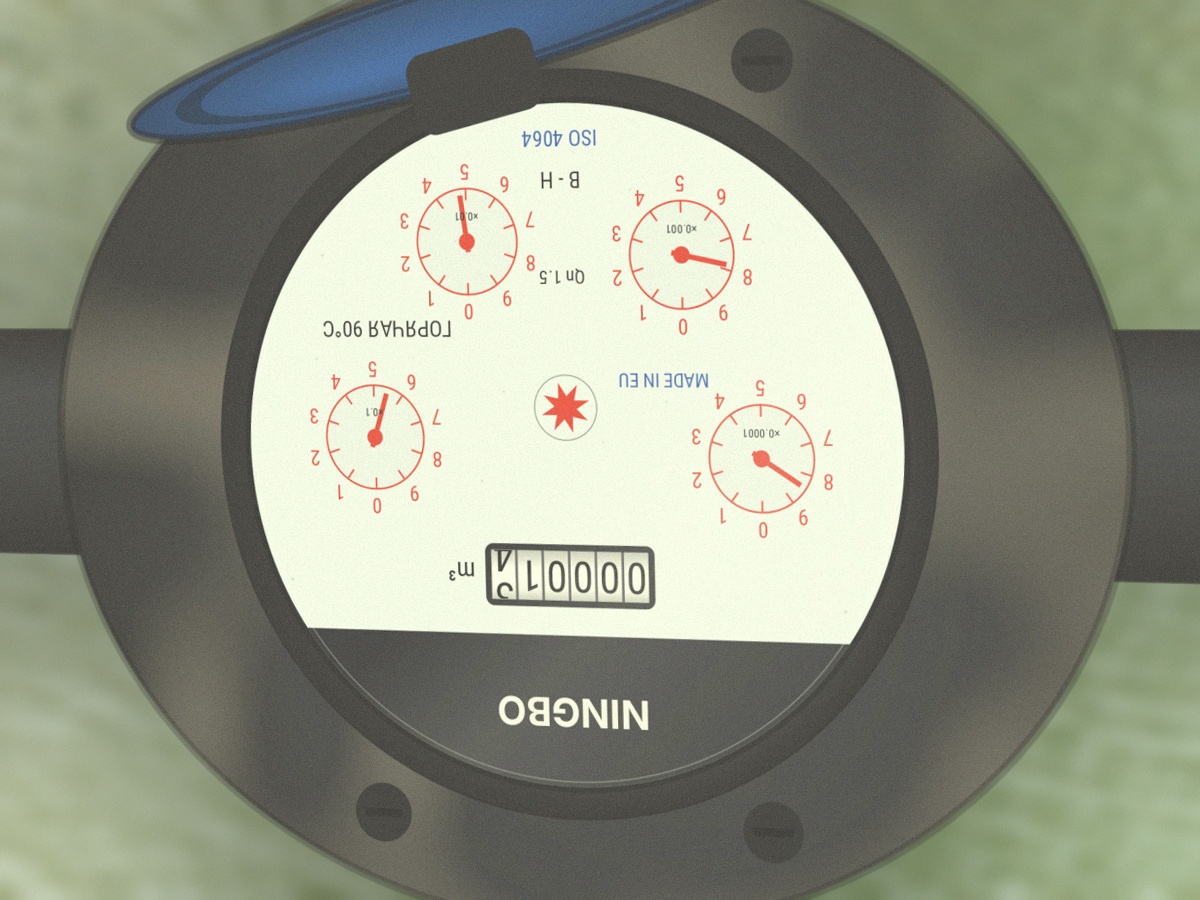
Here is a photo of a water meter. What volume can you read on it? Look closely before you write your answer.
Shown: 13.5478 m³
